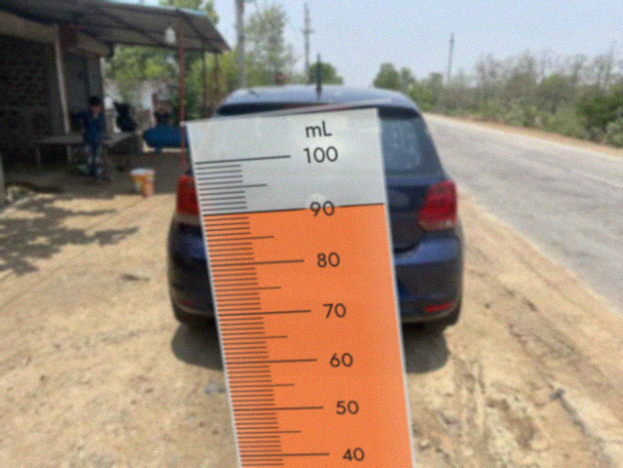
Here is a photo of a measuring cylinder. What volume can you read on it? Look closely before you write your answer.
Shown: 90 mL
